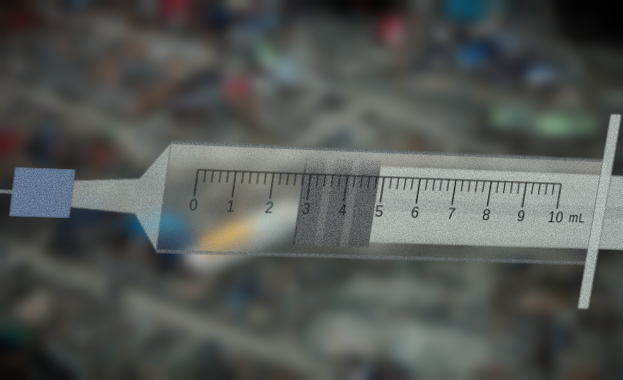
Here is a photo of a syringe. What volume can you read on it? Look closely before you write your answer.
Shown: 2.8 mL
